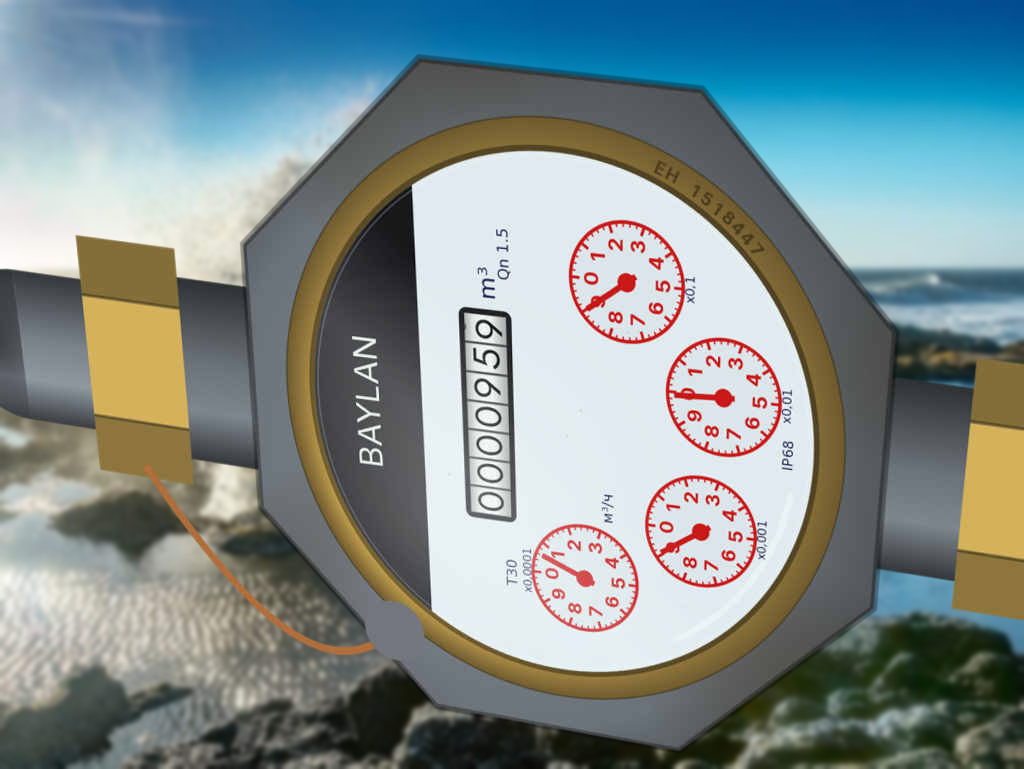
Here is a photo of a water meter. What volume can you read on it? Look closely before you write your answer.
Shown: 958.8990 m³
